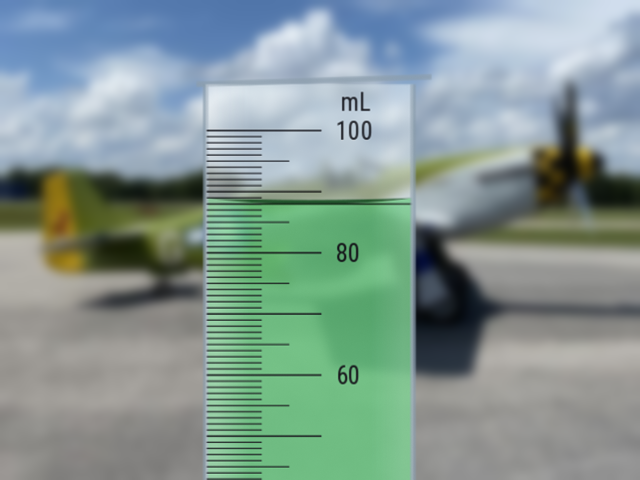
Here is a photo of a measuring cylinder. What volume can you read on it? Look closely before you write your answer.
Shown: 88 mL
